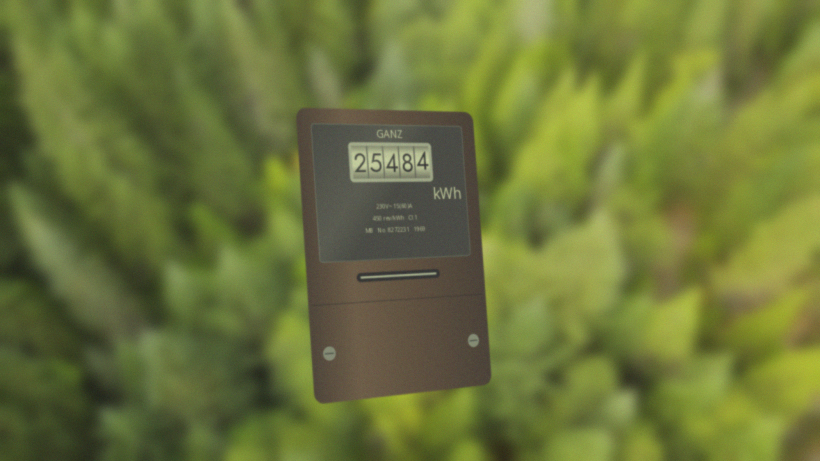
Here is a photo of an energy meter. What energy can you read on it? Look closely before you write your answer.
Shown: 25484 kWh
